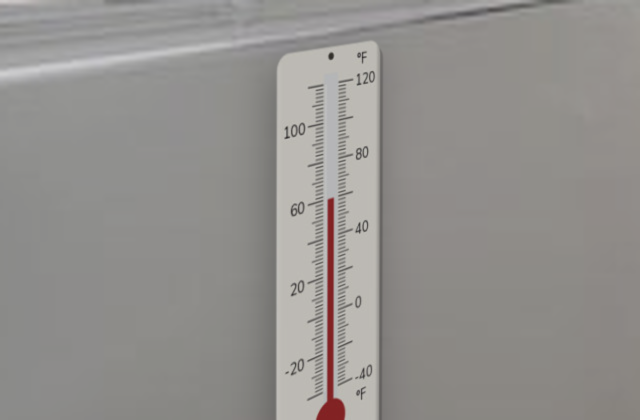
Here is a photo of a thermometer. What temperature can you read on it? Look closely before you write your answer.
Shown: 60 °F
